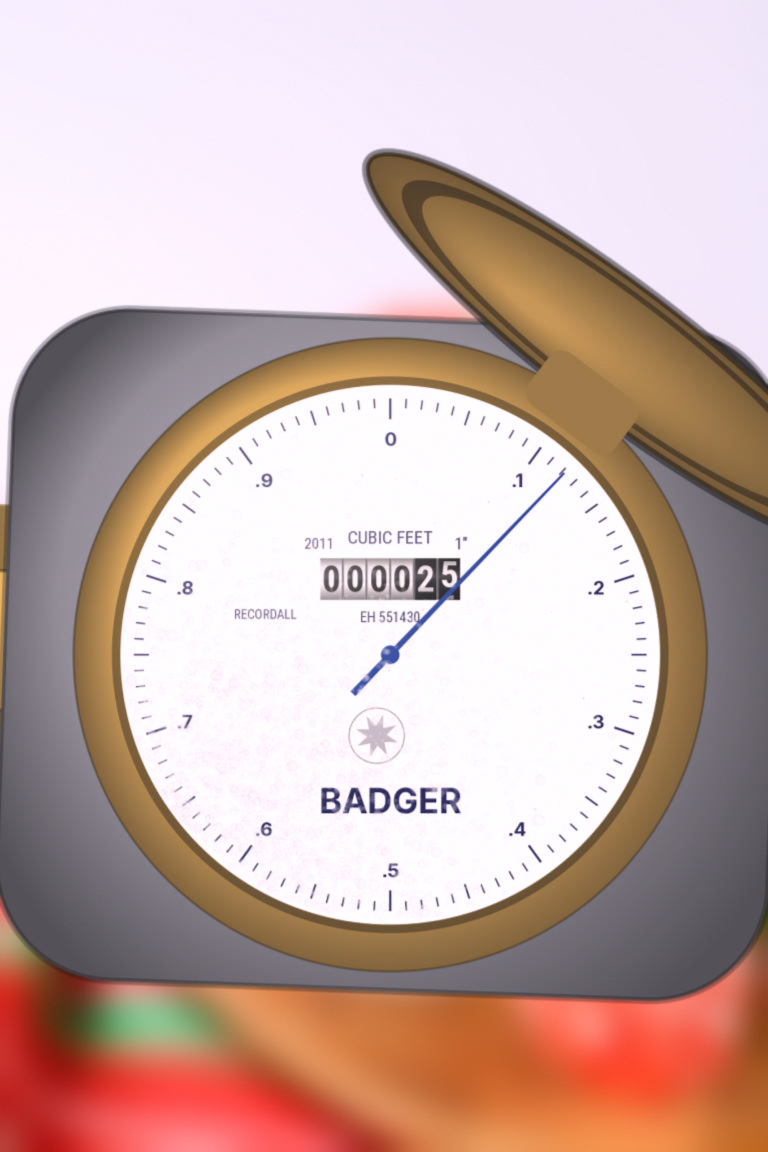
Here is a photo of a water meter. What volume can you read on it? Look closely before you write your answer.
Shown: 25.12 ft³
